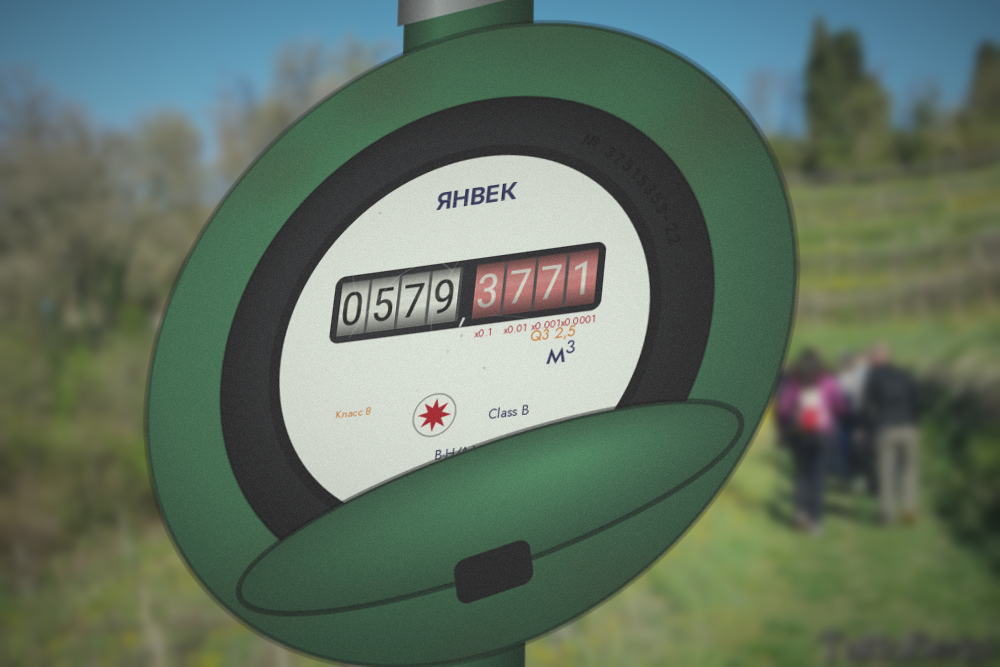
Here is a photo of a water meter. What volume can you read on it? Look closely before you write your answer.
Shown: 579.3771 m³
